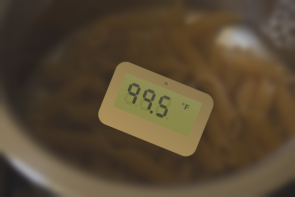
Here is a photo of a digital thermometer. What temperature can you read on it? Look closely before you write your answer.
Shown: 99.5 °F
